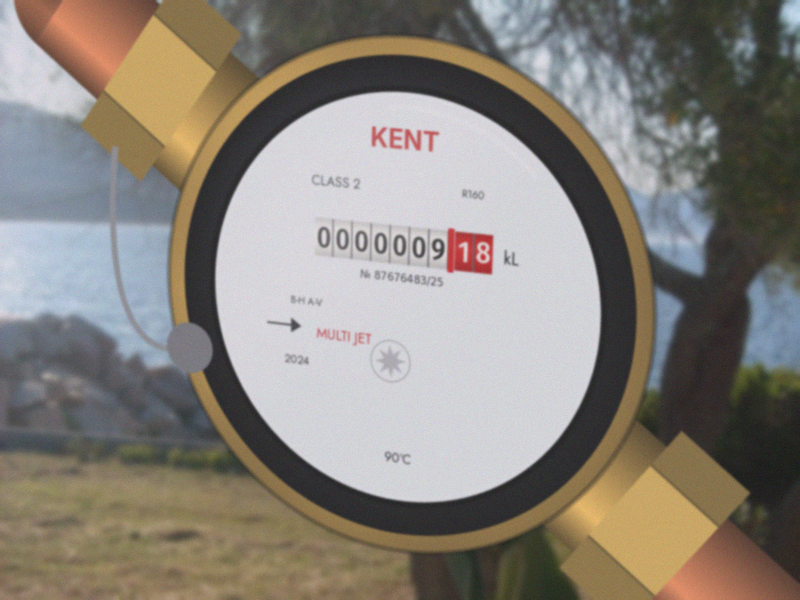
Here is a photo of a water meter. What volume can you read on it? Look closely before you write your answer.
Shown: 9.18 kL
